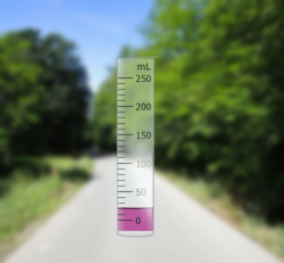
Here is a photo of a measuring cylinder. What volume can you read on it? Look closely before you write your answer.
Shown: 20 mL
